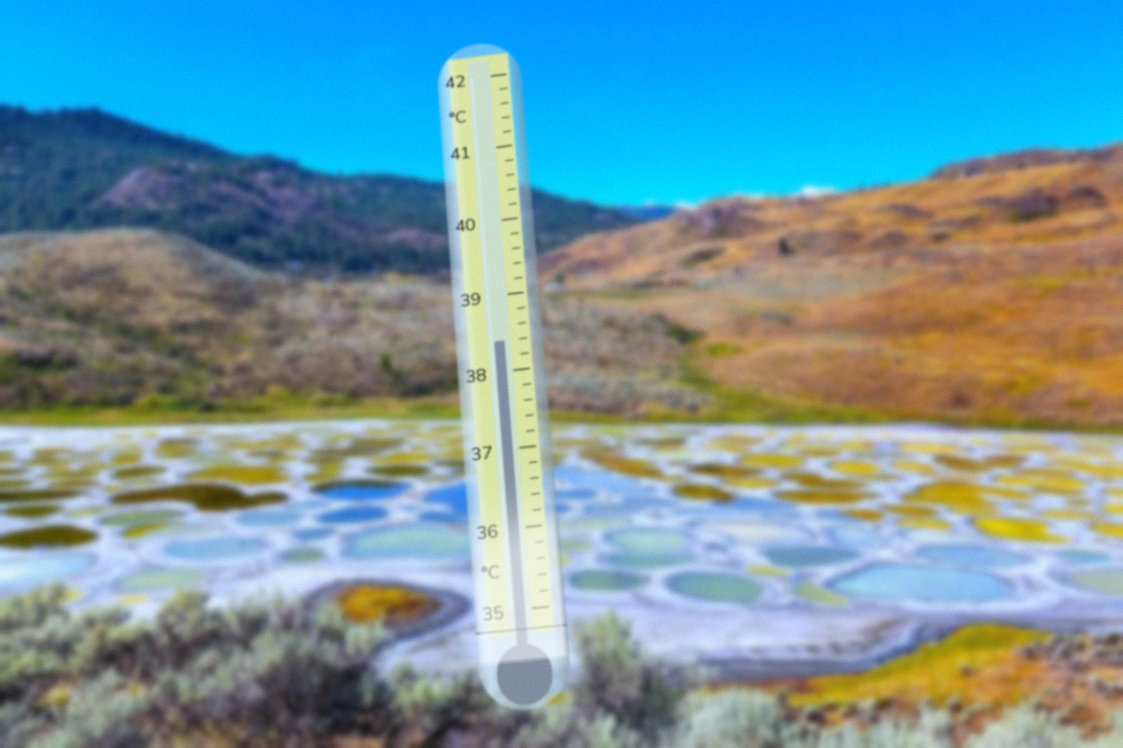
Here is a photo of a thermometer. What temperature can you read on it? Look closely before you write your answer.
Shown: 38.4 °C
